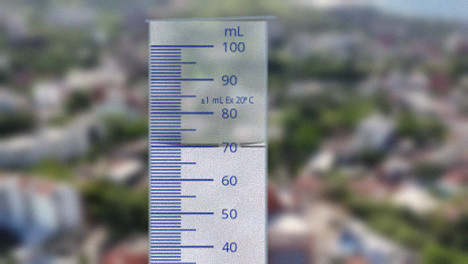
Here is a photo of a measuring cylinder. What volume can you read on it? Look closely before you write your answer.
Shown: 70 mL
